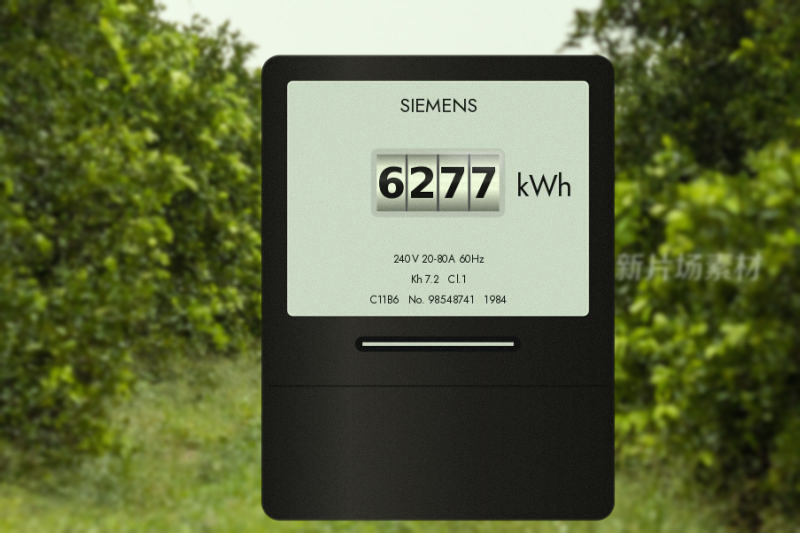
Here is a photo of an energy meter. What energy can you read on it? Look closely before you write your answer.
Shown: 6277 kWh
